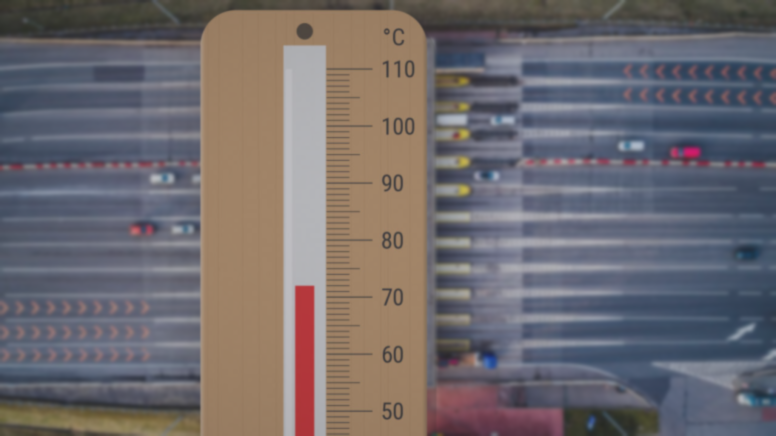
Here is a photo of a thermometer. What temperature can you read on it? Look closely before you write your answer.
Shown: 72 °C
